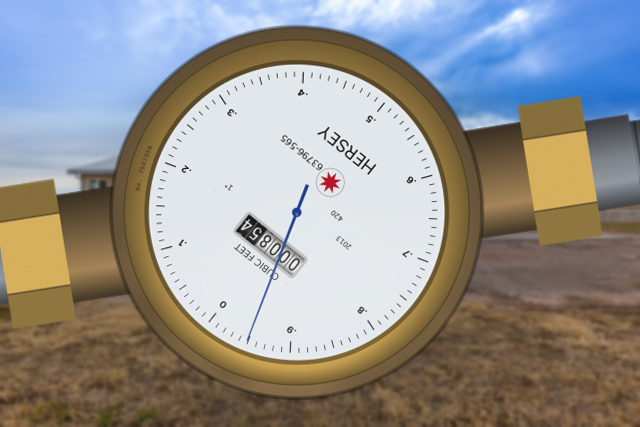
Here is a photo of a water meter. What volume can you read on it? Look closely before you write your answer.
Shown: 853.95 ft³
